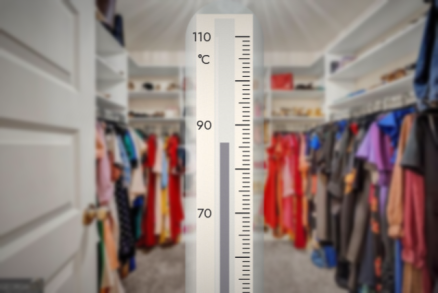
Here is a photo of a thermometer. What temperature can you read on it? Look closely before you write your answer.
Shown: 86 °C
